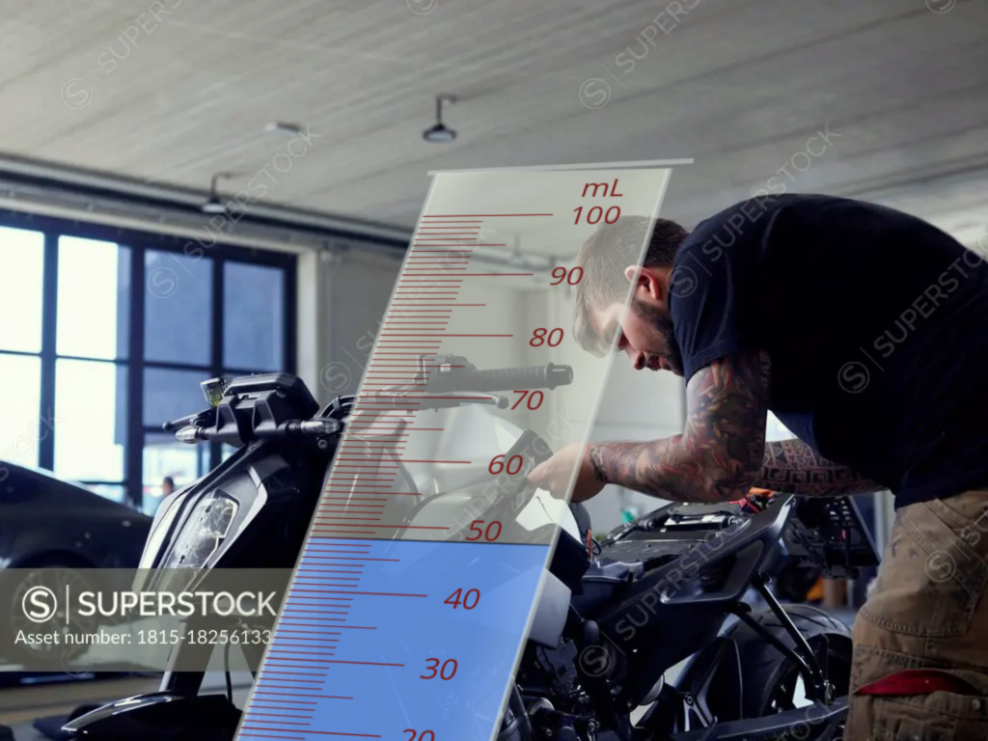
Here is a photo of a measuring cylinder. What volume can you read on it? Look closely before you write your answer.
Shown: 48 mL
